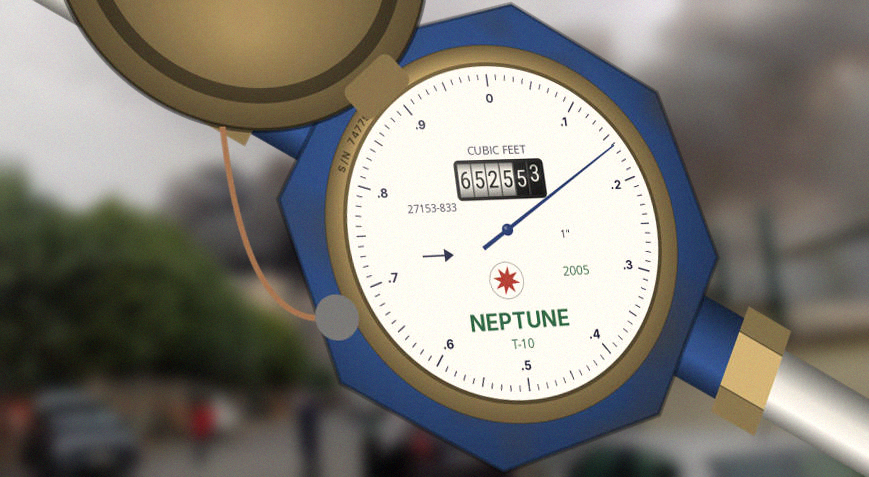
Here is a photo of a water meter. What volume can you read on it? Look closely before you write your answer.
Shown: 652553.16 ft³
